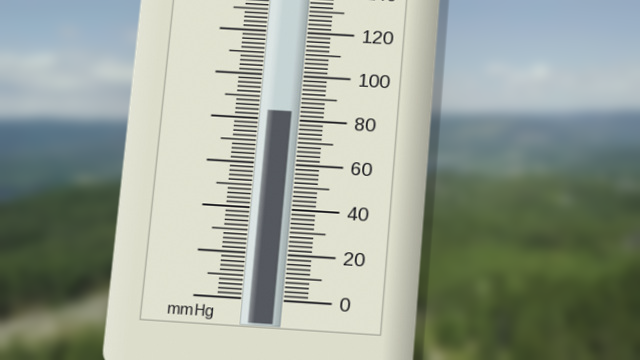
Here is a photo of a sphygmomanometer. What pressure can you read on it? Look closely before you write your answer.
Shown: 84 mmHg
